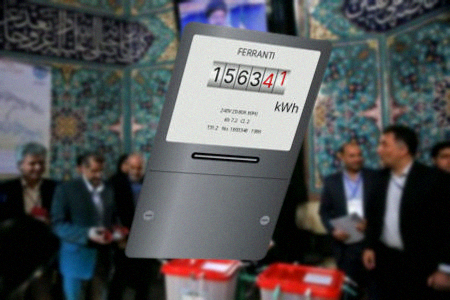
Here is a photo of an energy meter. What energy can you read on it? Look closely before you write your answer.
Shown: 1563.41 kWh
